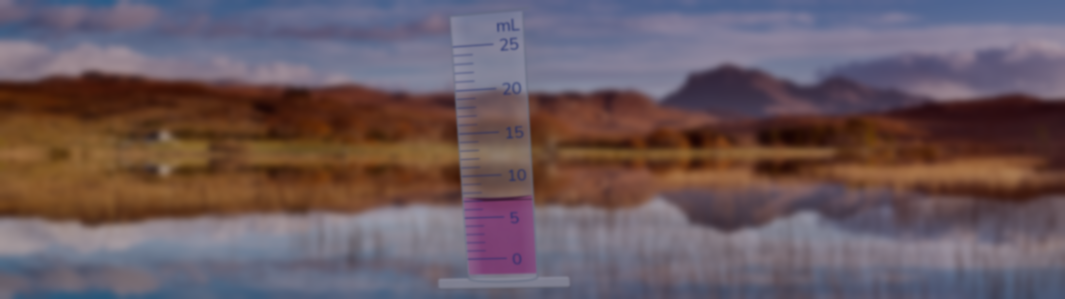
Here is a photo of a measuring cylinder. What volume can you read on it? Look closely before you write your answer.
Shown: 7 mL
